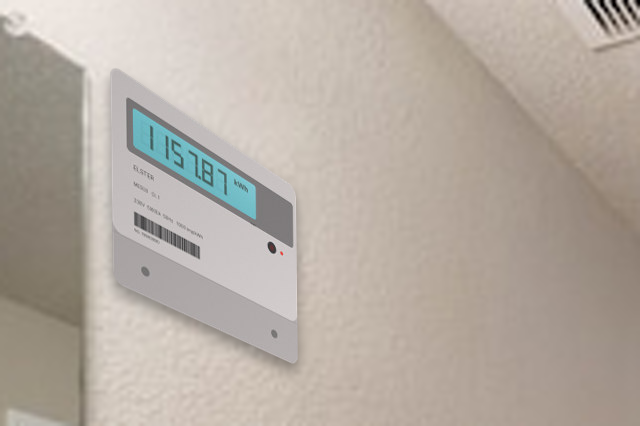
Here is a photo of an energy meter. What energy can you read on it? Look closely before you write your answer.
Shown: 1157.87 kWh
